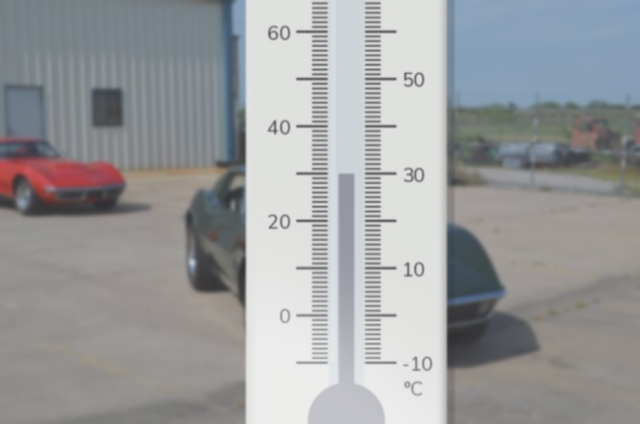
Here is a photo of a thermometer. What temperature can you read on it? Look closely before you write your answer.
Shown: 30 °C
